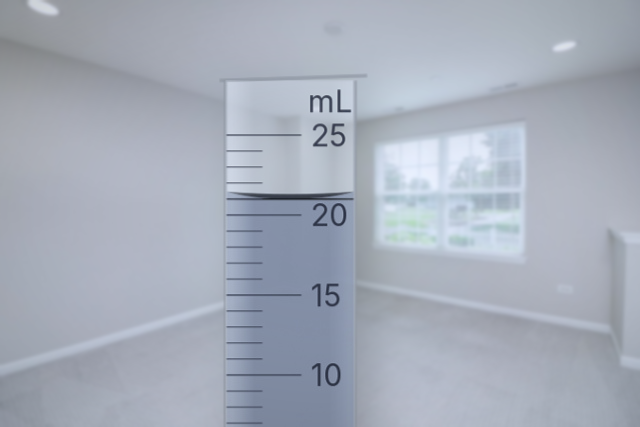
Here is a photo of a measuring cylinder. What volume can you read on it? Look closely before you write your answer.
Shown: 21 mL
